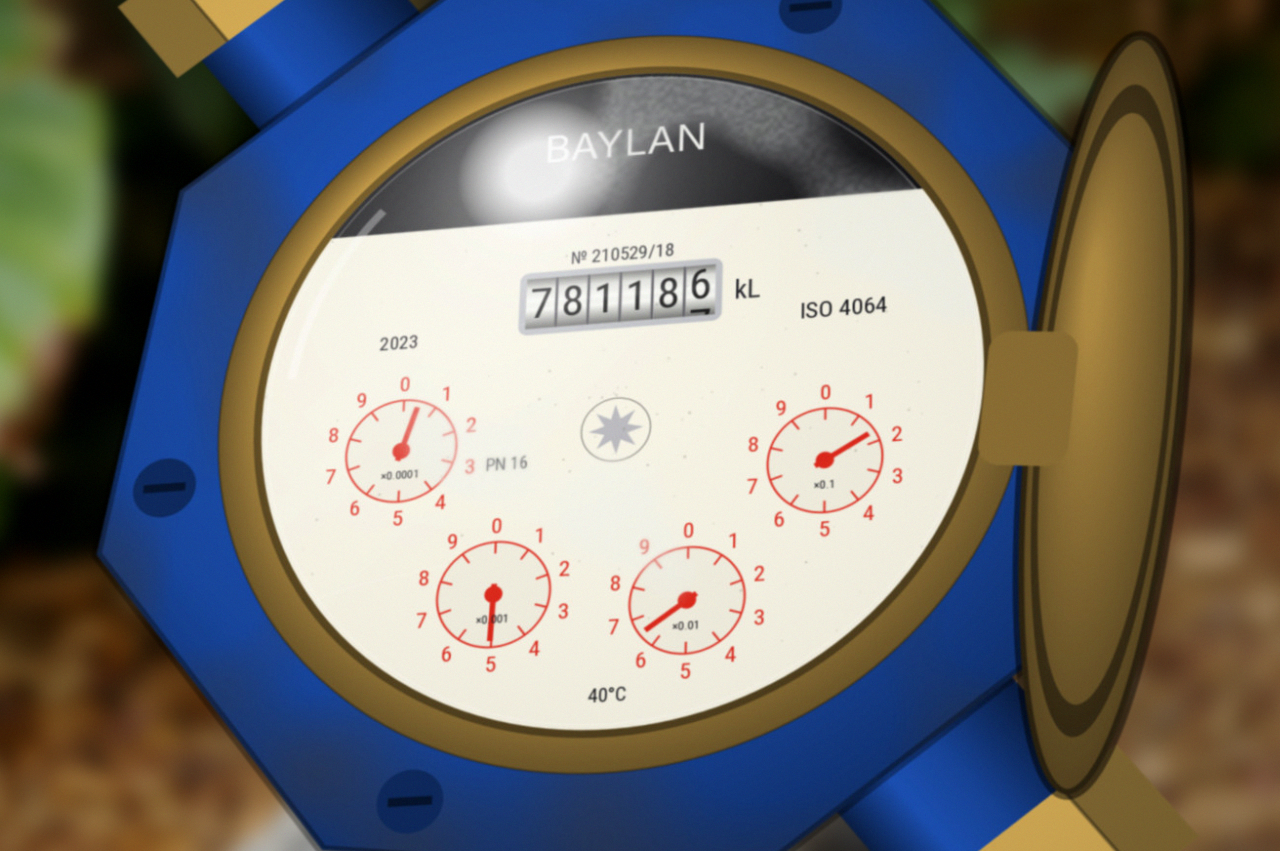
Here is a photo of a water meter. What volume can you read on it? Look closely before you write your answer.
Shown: 781186.1650 kL
